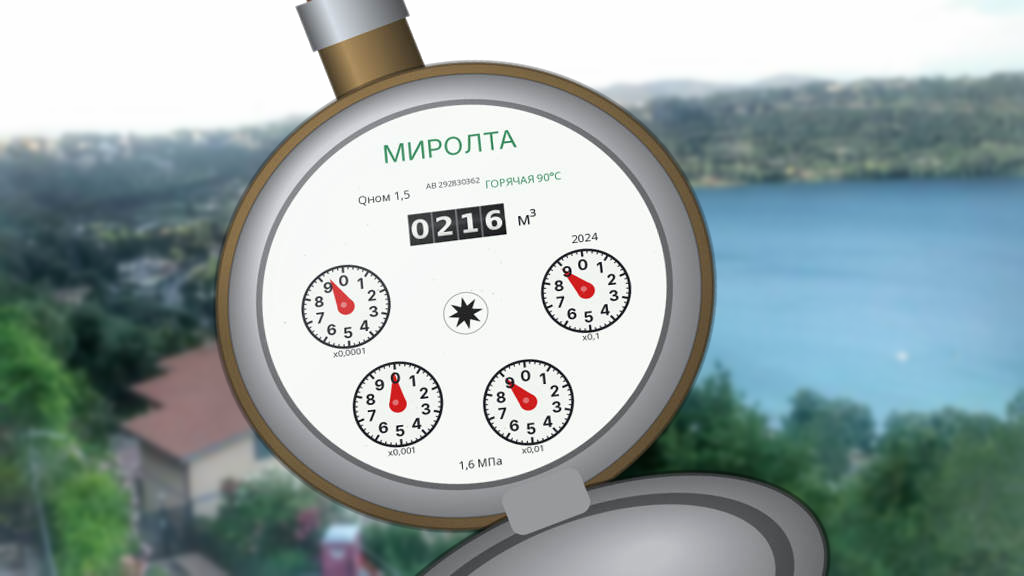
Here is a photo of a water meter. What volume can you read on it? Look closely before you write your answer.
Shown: 216.8899 m³
